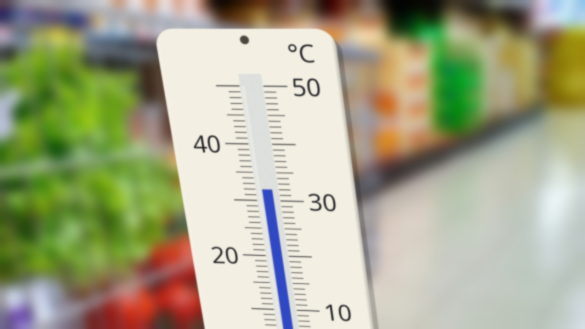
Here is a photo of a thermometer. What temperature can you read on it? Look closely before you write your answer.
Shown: 32 °C
